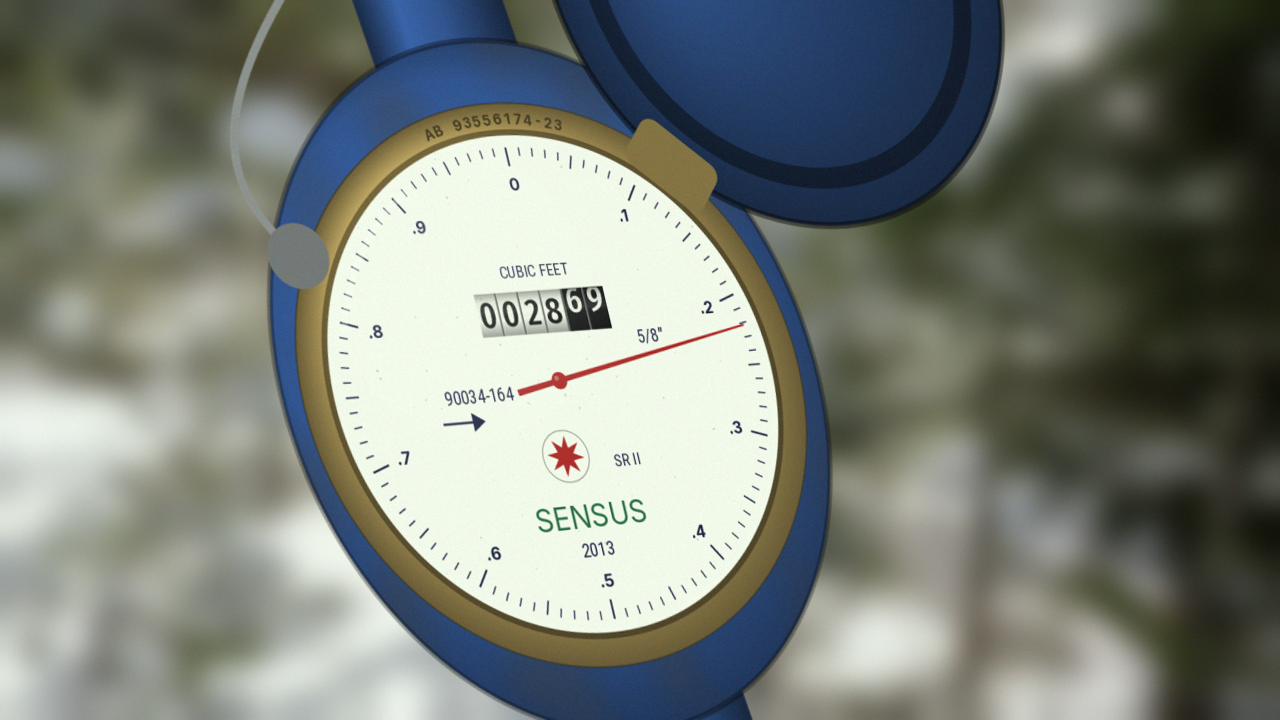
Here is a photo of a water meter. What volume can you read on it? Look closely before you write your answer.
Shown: 2869.22 ft³
